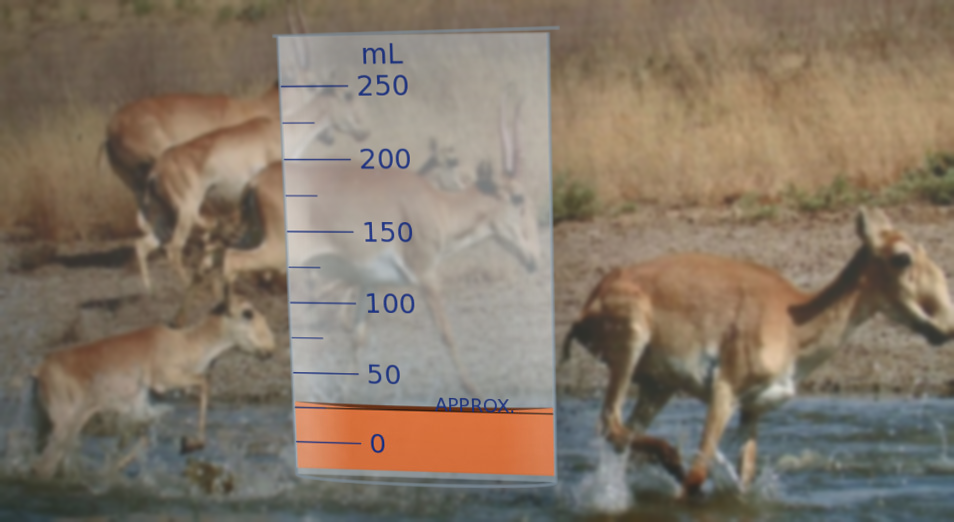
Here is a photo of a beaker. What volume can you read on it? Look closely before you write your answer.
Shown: 25 mL
